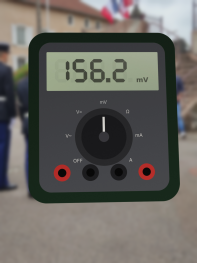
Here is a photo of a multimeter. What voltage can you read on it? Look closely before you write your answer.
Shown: 156.2 mV
